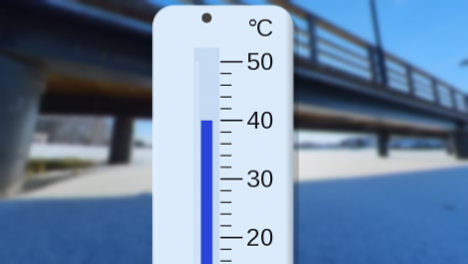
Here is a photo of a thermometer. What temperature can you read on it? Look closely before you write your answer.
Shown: 40 °C
